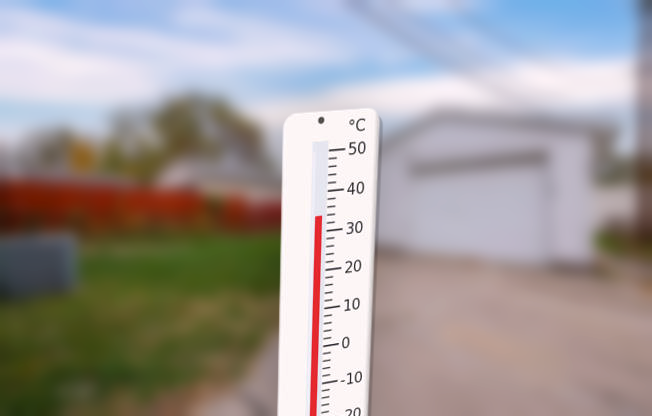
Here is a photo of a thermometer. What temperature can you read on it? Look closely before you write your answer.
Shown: 34 °C
